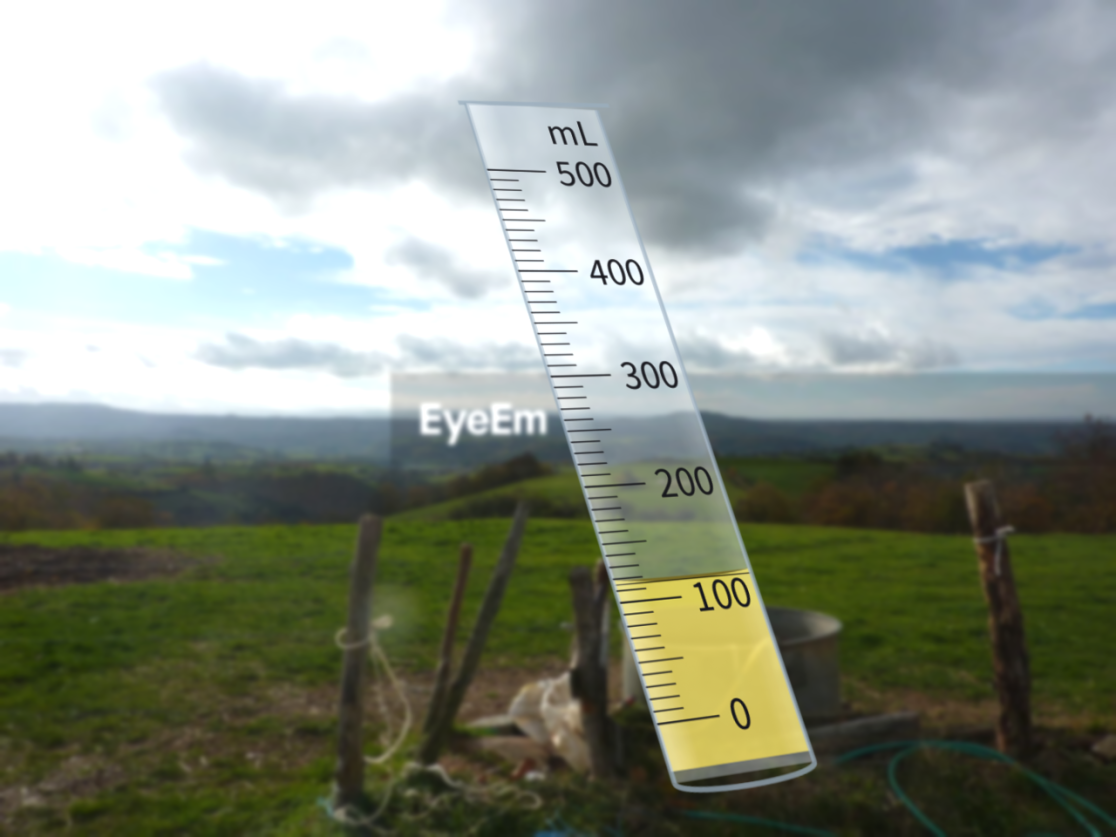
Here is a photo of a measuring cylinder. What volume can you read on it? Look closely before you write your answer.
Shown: 115 mL
